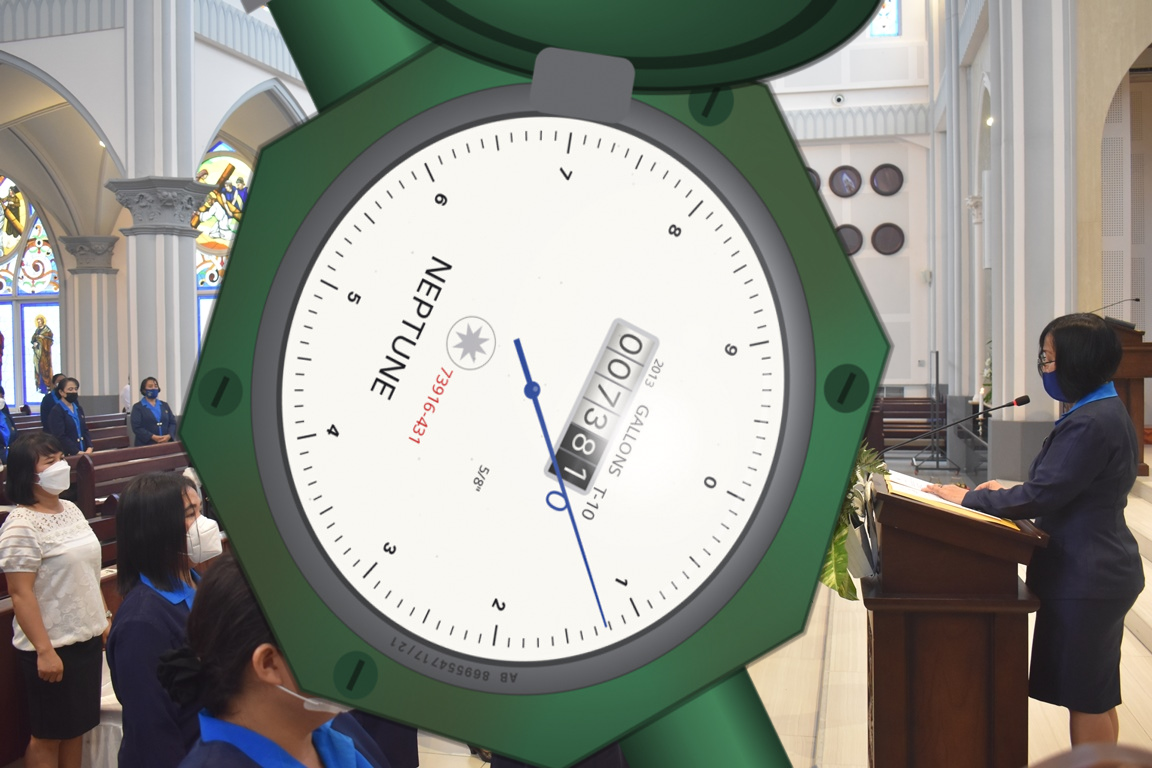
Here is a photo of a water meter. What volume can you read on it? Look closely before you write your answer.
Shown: 73811.2 gal
